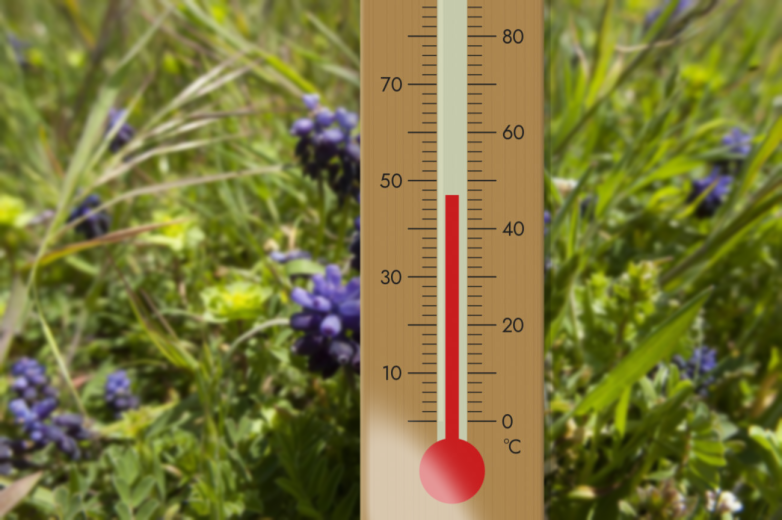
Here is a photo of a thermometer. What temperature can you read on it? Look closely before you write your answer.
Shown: 47 °C
